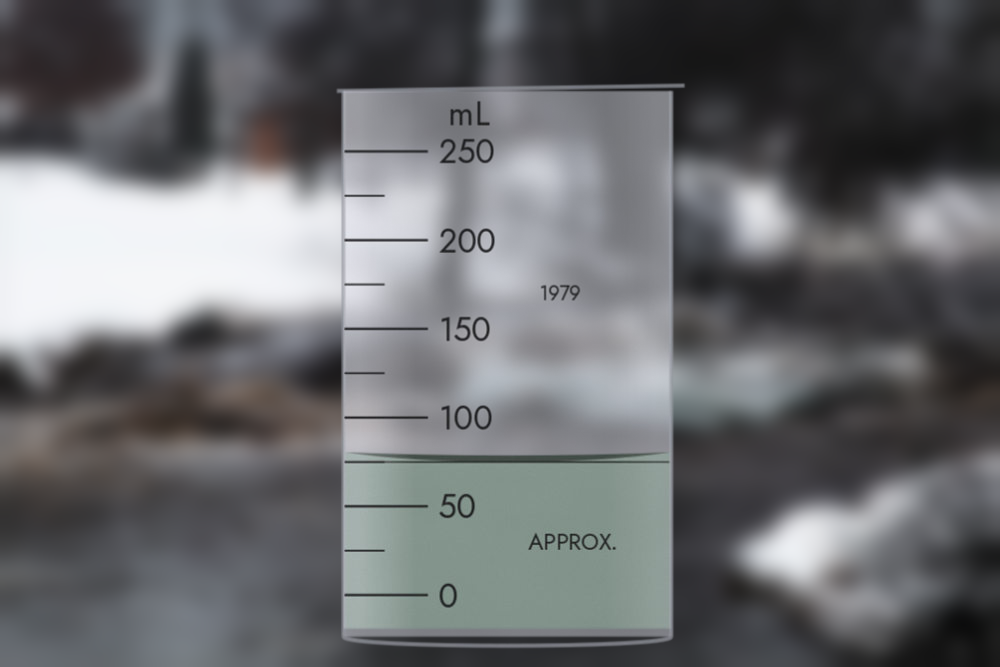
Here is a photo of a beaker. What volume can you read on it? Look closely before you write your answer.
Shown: 75 mL
